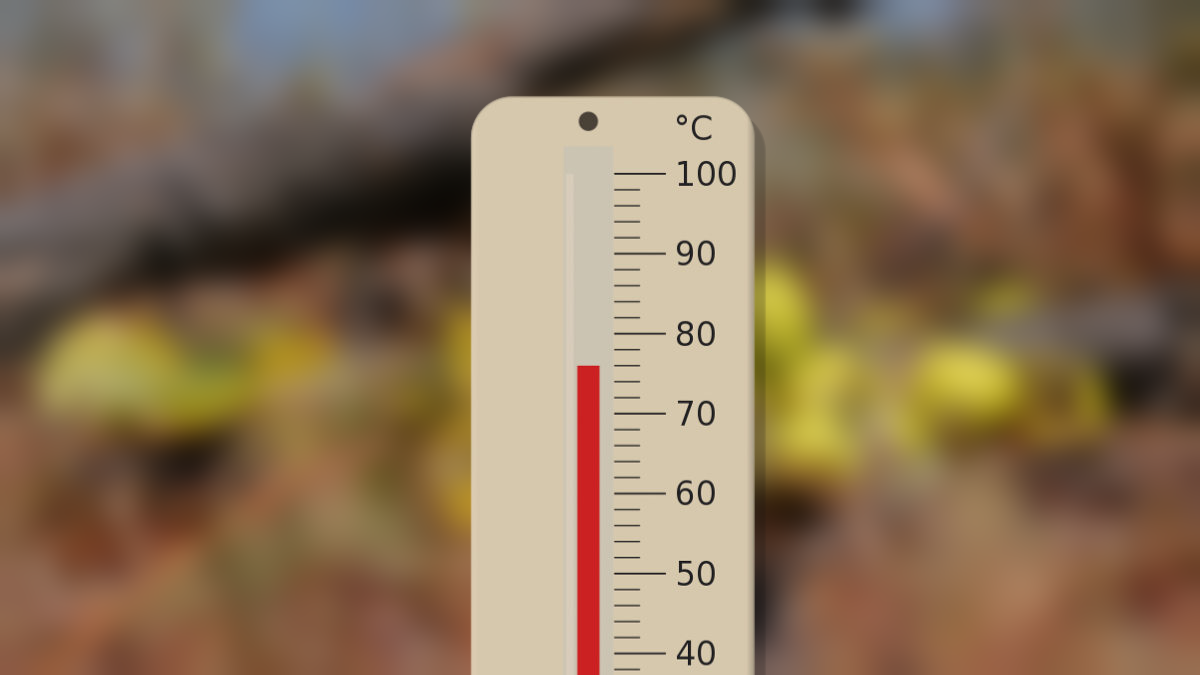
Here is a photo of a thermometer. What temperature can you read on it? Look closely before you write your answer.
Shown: 76 °C
